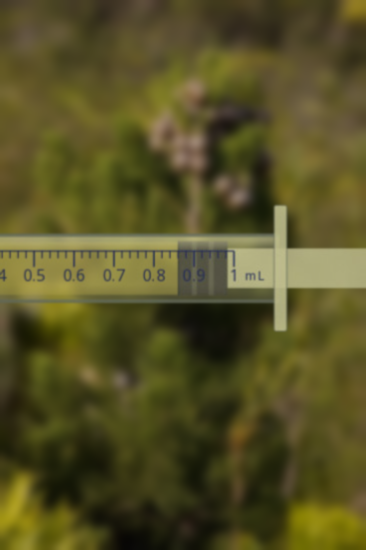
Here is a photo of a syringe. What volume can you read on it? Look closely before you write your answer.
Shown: 0.86 mL
